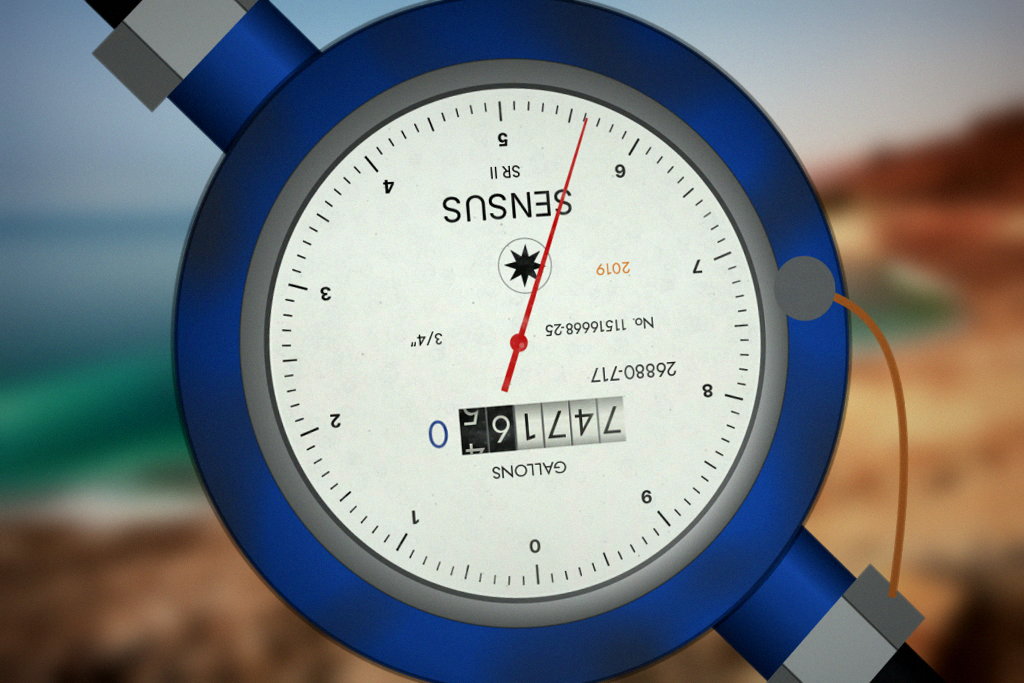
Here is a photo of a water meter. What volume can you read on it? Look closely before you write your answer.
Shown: 7471645.6 gal
